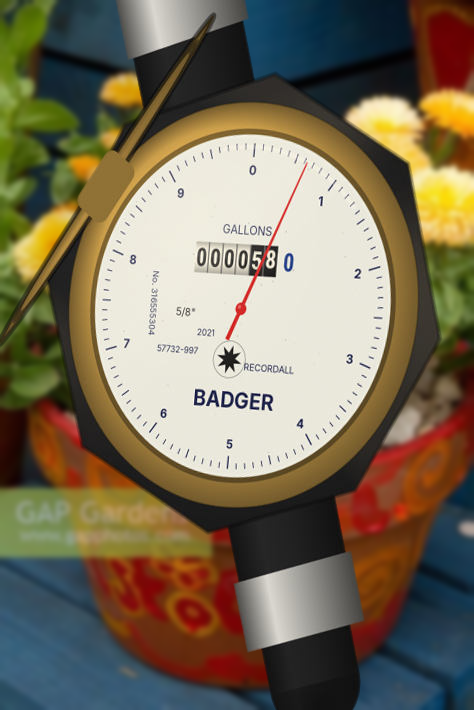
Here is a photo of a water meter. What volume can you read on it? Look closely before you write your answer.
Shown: 580.6 gal
